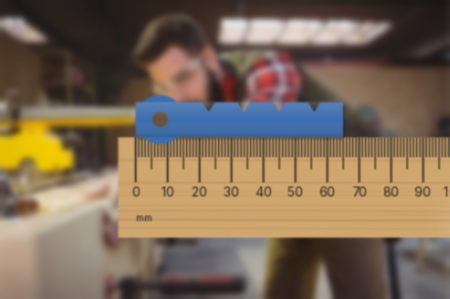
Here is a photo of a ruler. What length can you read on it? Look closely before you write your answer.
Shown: 65 mm
